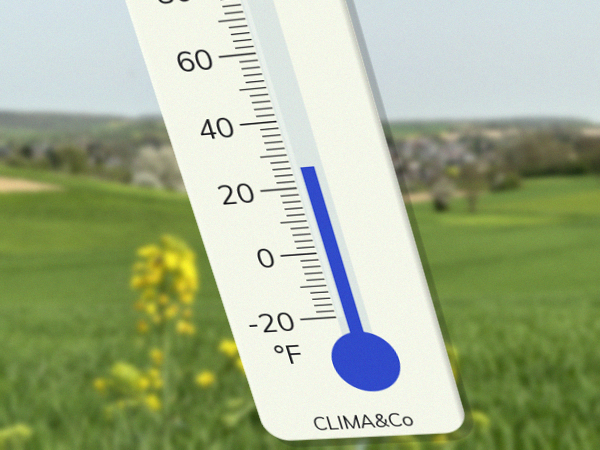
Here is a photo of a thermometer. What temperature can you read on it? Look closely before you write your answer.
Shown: 26 °F
